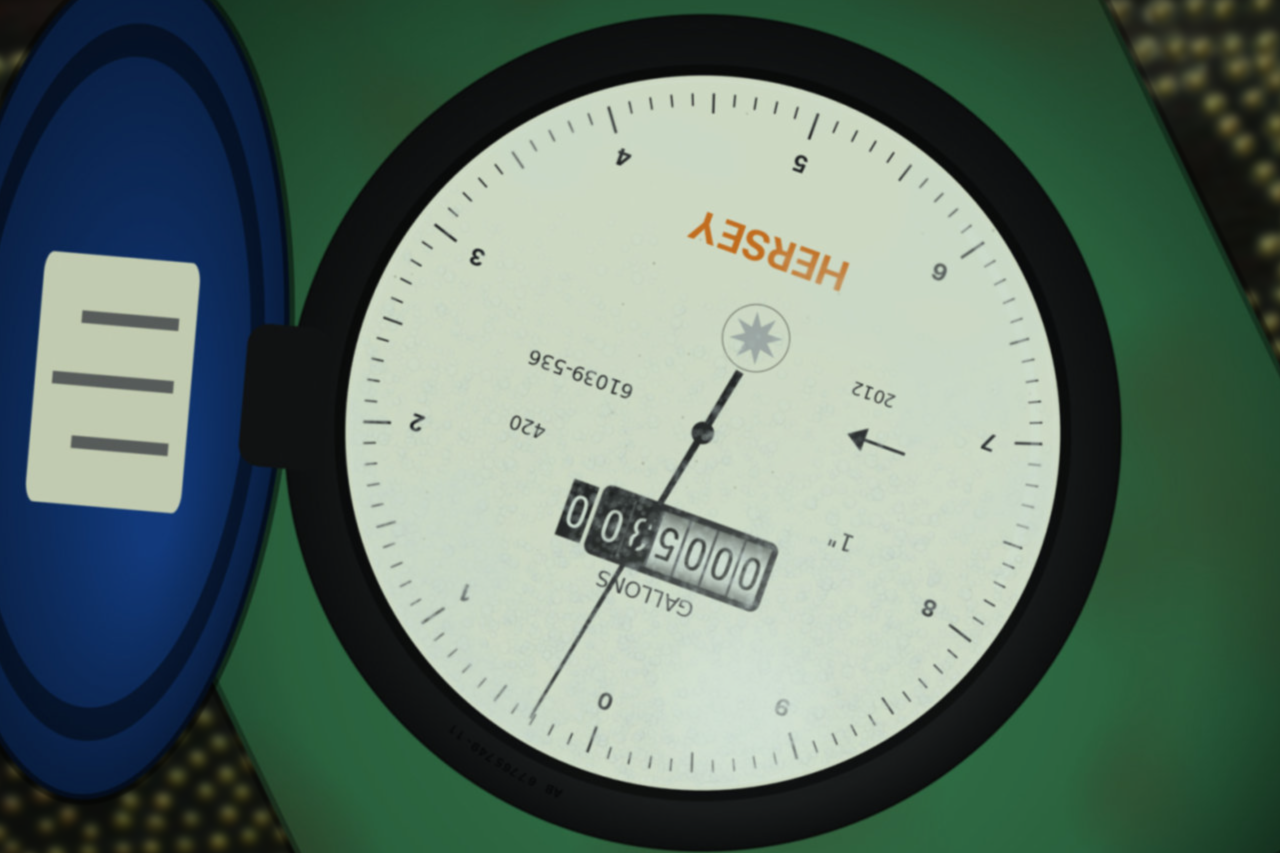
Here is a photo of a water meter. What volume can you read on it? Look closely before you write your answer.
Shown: 5300.3 gal
